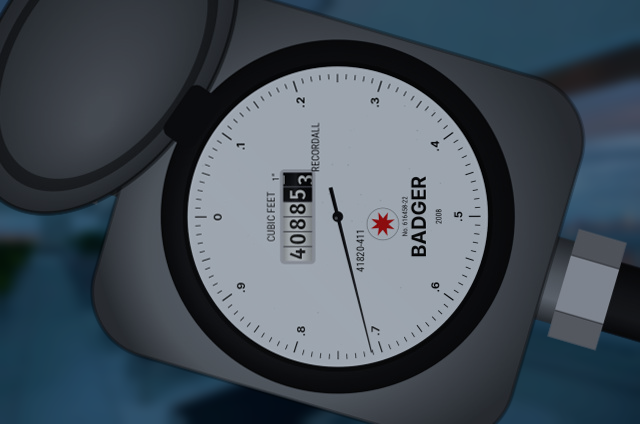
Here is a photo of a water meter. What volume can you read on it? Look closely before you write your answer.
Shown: 408852.71 ft³
